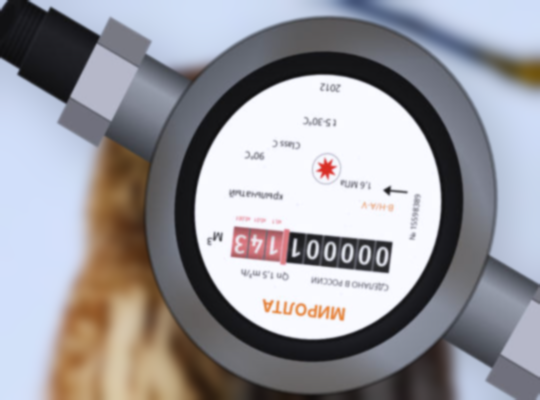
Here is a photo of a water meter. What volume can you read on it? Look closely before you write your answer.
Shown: 1.143 m³
